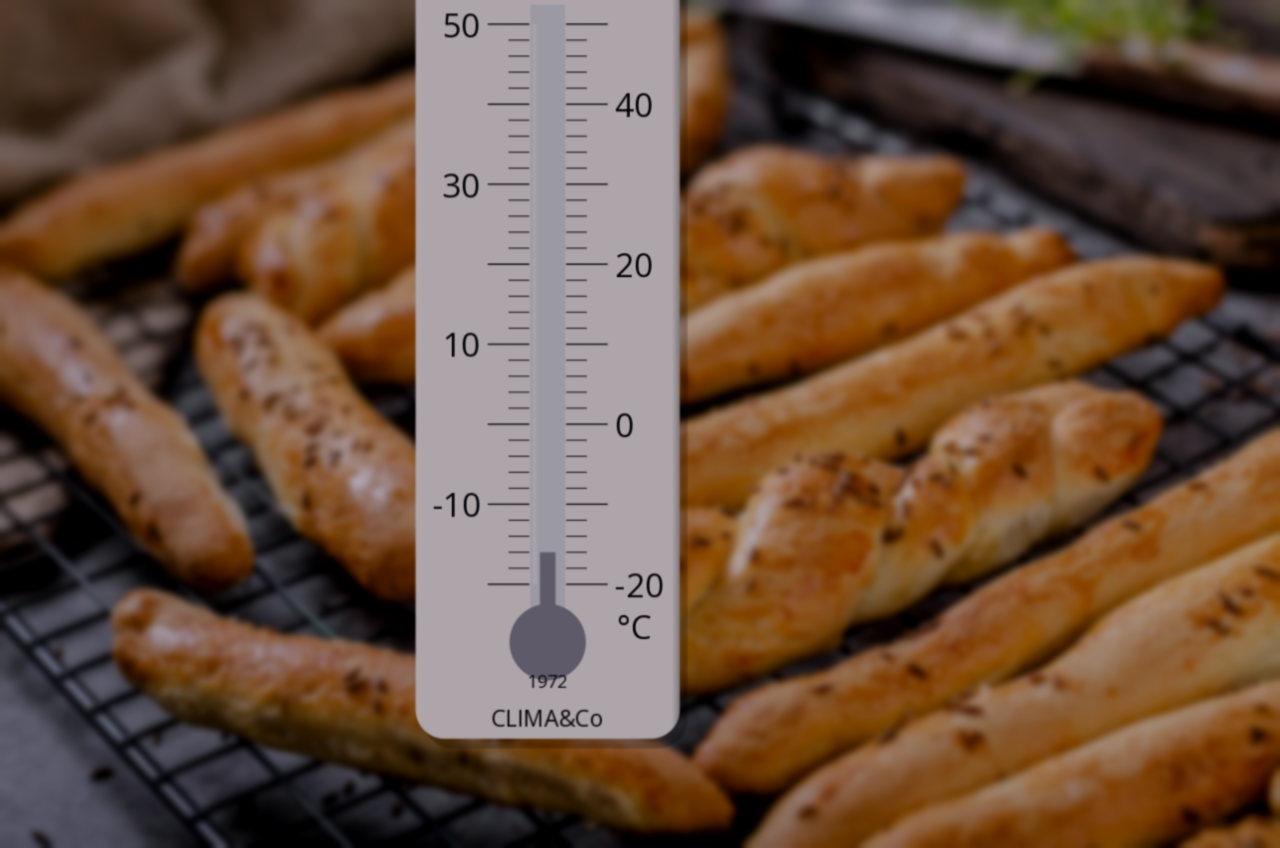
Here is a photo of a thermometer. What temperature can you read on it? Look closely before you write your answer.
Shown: -16 °C
